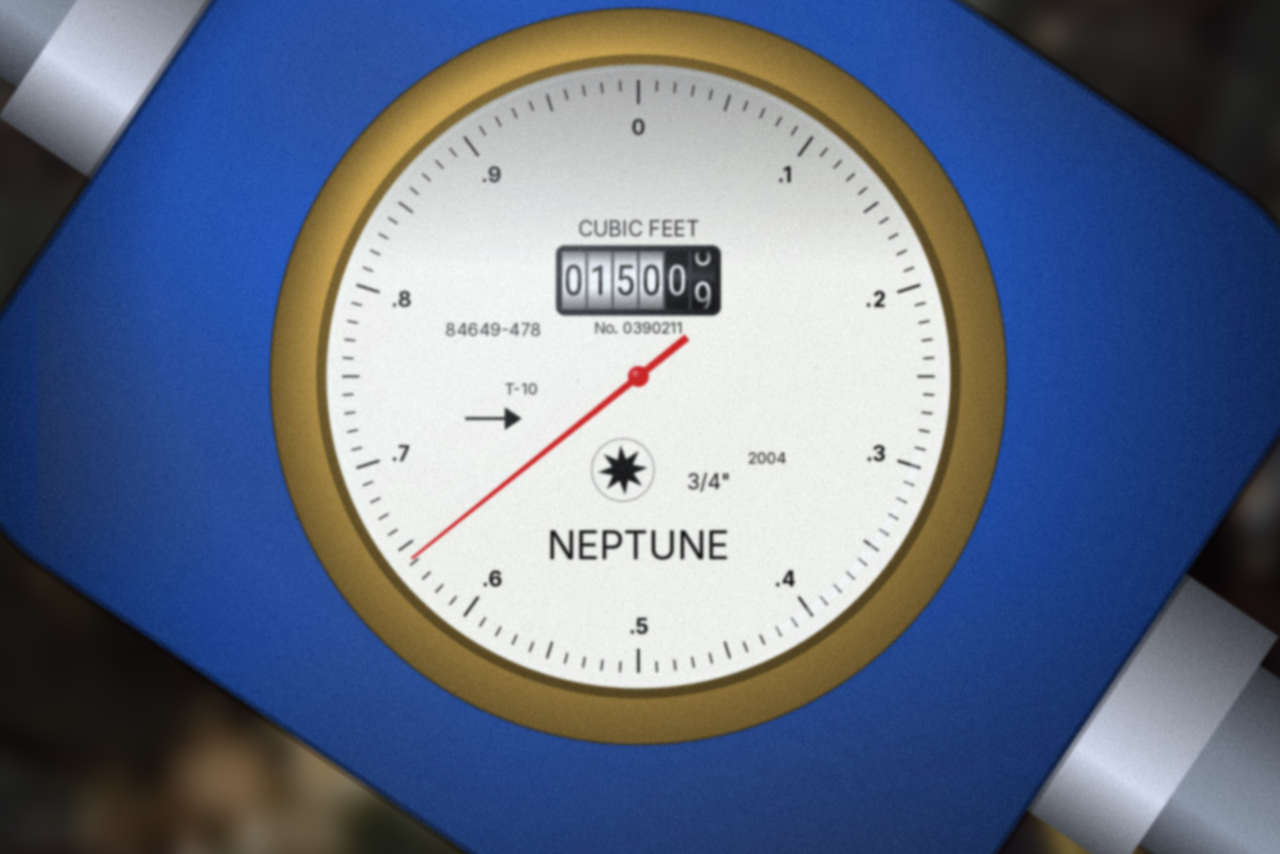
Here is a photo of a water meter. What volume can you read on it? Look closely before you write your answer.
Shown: 15008.64 ft³
